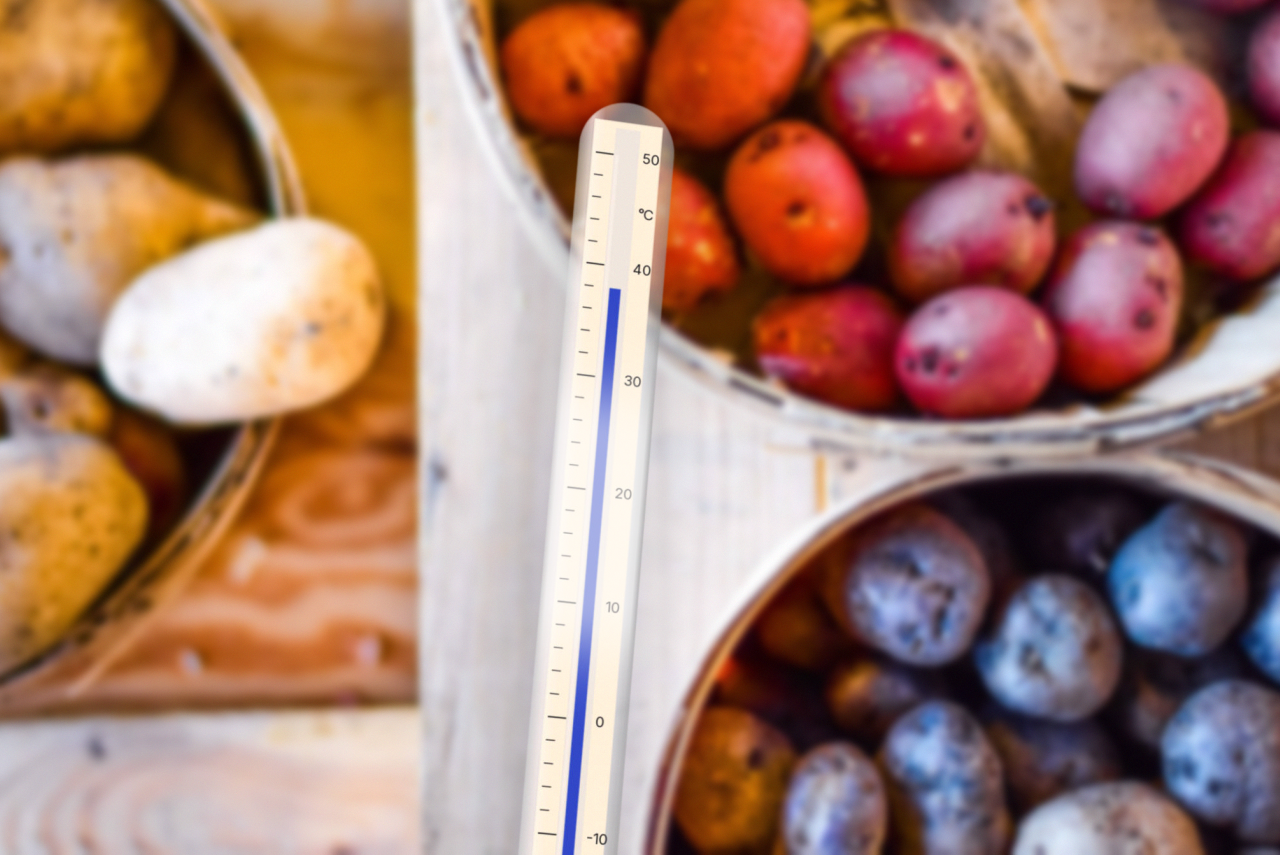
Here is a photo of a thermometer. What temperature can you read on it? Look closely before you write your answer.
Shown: 38 °C
